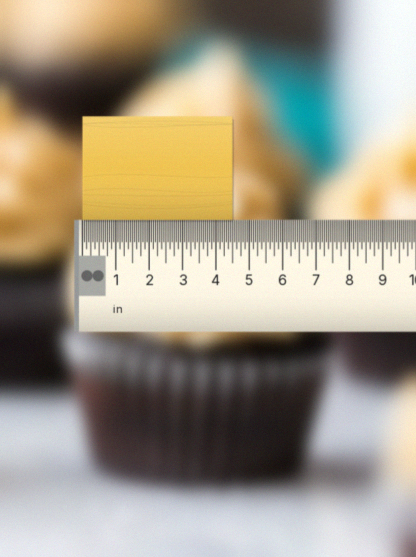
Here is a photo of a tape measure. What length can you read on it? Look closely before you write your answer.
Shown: 4.5 in
